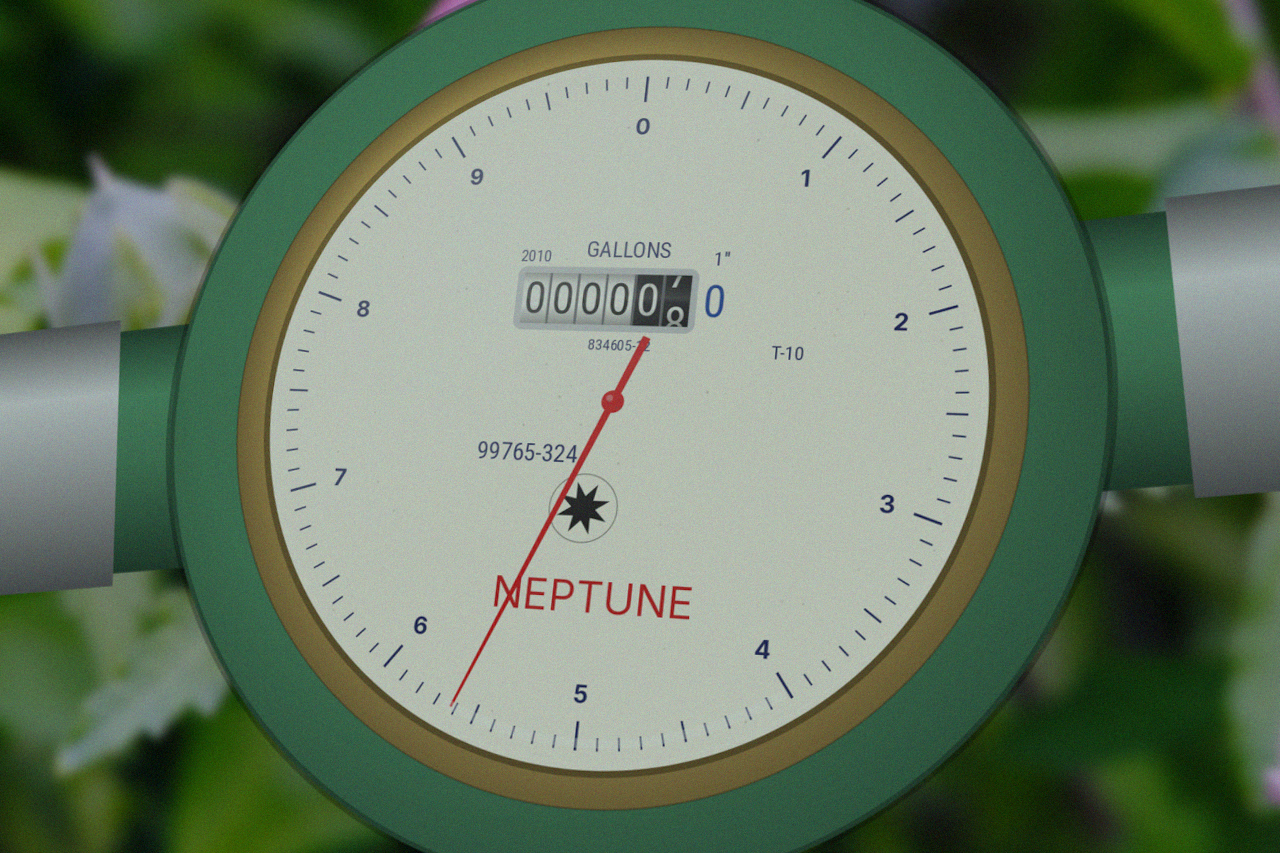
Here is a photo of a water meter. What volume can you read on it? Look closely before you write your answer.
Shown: 75.6 gal
